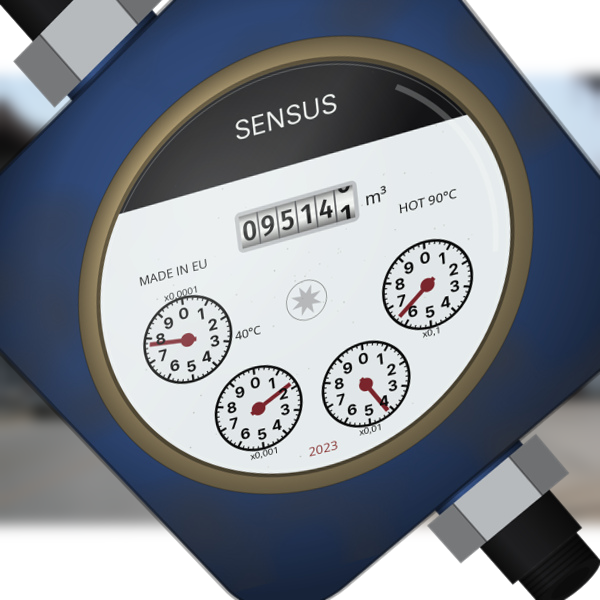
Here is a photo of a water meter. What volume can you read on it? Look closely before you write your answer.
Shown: 95140.6417 m³
